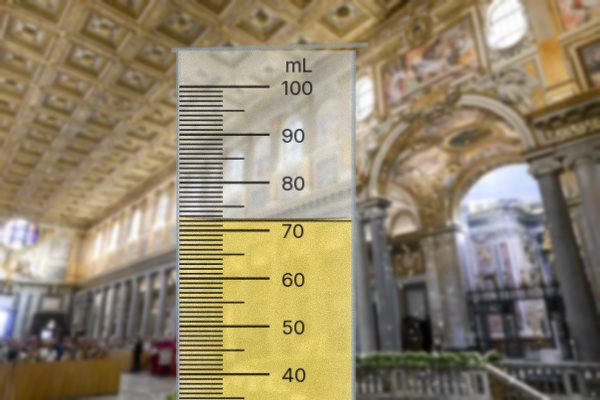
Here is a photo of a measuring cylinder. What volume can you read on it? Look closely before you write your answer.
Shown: 72 mL
